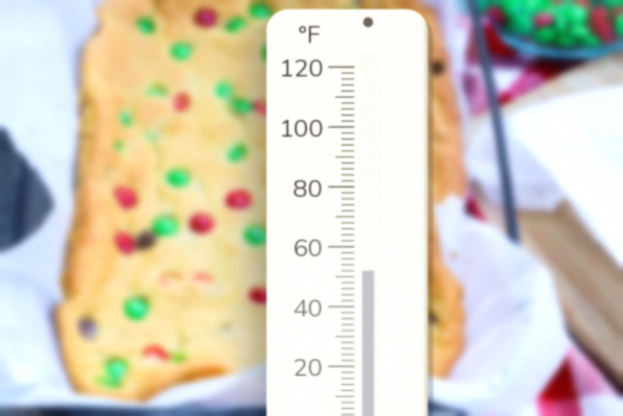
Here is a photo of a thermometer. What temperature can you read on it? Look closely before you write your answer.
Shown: 52 °F
